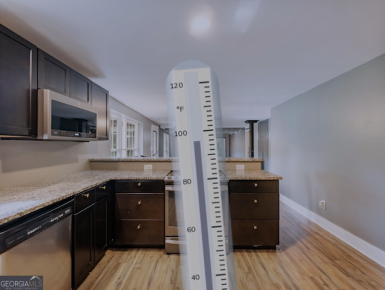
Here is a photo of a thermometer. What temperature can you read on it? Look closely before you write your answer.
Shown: 96 °F
